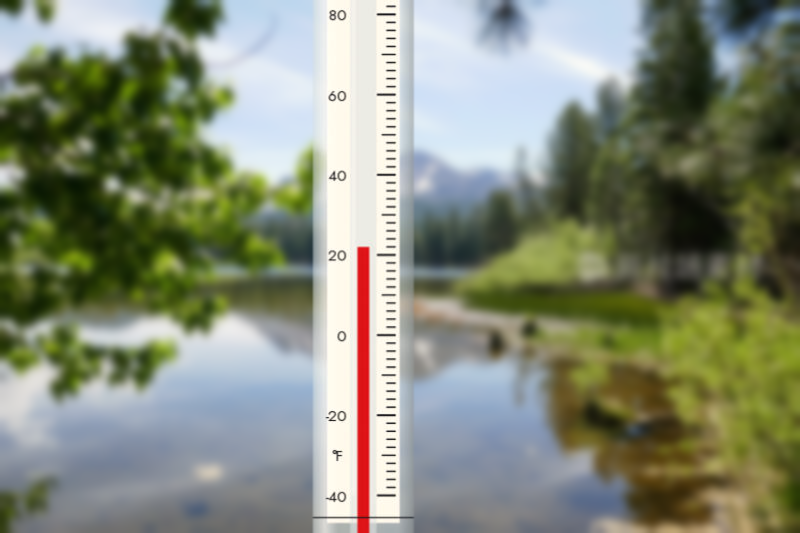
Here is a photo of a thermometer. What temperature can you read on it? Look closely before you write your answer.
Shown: 22 °F
